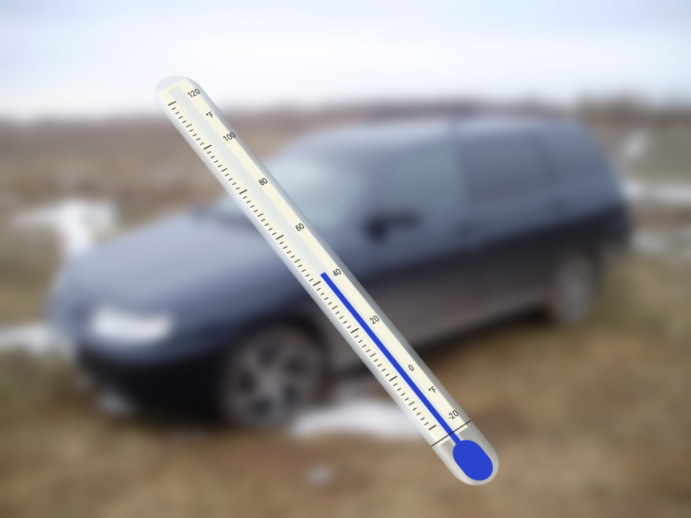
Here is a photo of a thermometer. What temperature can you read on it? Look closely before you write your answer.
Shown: 42 °F
